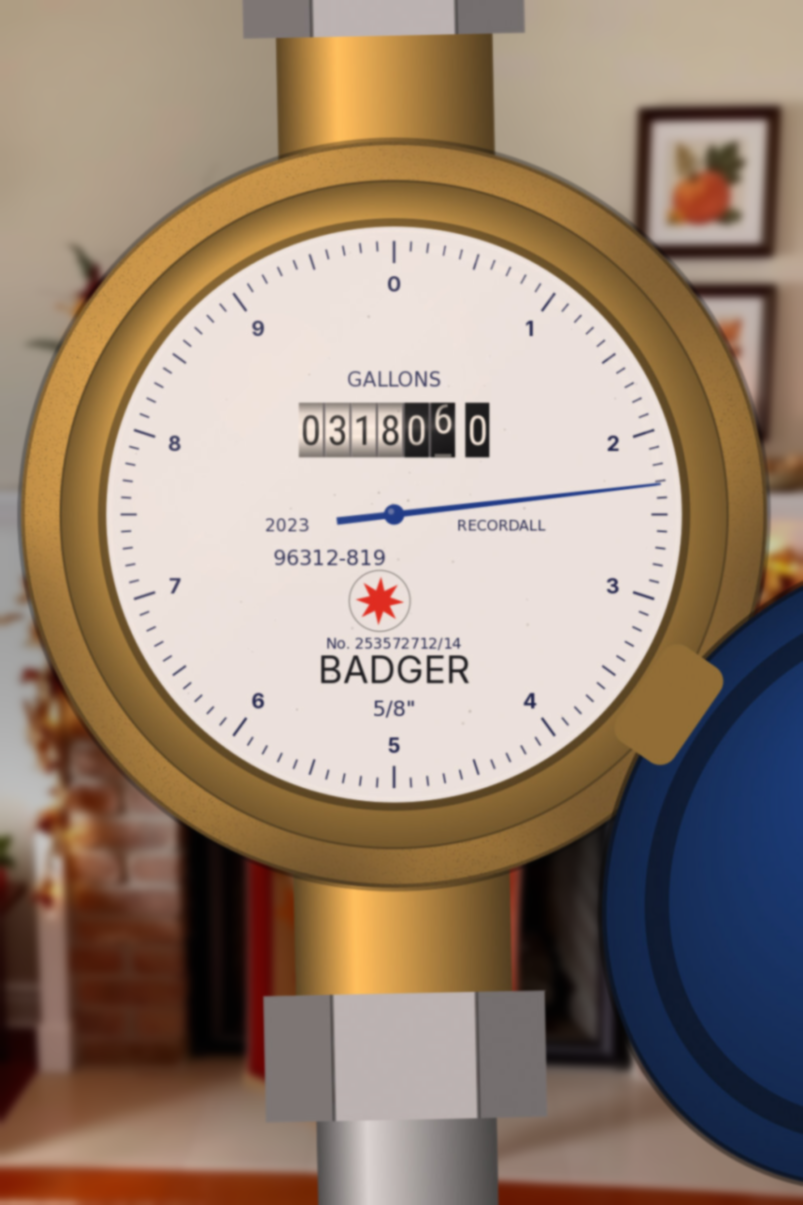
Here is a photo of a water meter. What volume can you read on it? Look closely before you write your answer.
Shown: 318062.3 gal
